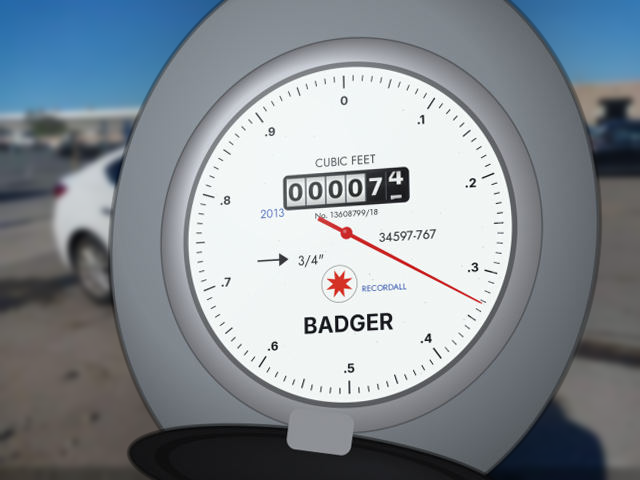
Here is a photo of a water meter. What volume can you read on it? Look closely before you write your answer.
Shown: 74.33 ft³
